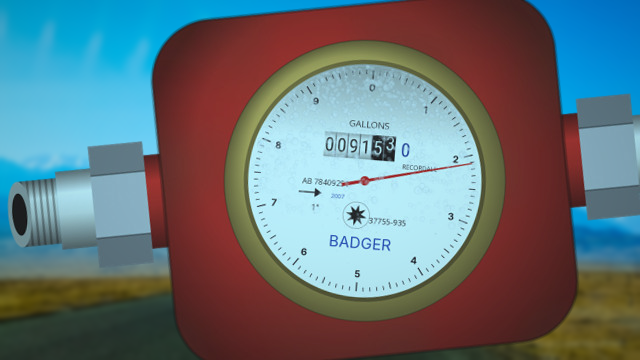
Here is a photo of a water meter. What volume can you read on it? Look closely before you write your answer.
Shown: 91532.1 gal
